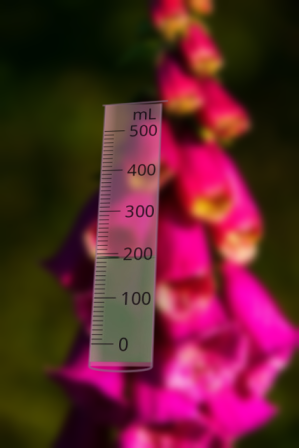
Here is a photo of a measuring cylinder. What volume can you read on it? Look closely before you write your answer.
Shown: 190 mL
